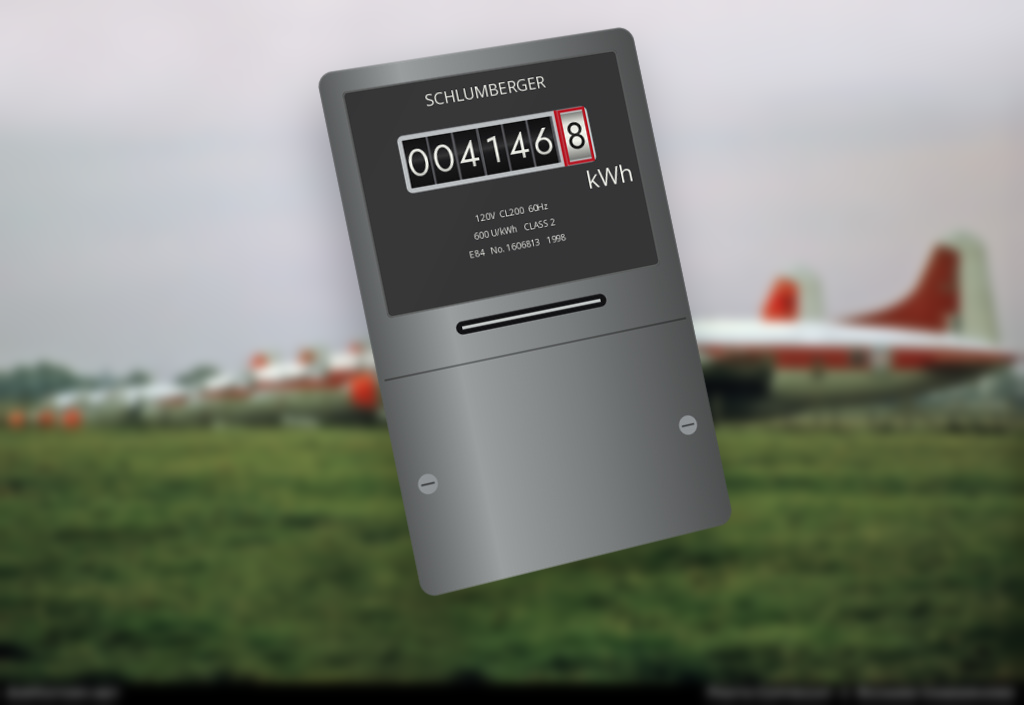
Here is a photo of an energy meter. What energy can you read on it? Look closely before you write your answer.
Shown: 4146.8 kWh
